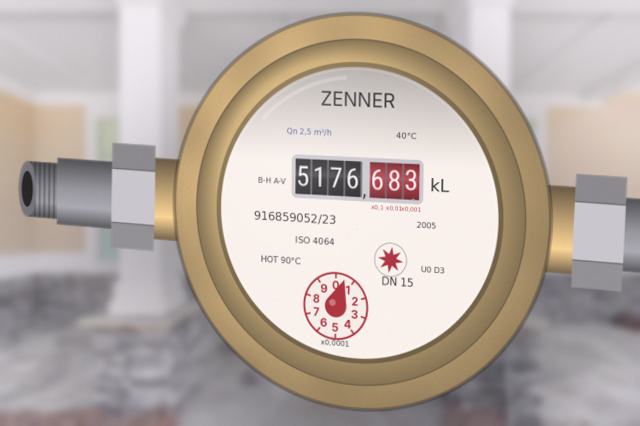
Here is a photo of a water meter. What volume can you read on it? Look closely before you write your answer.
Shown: 5176.6830 kL
